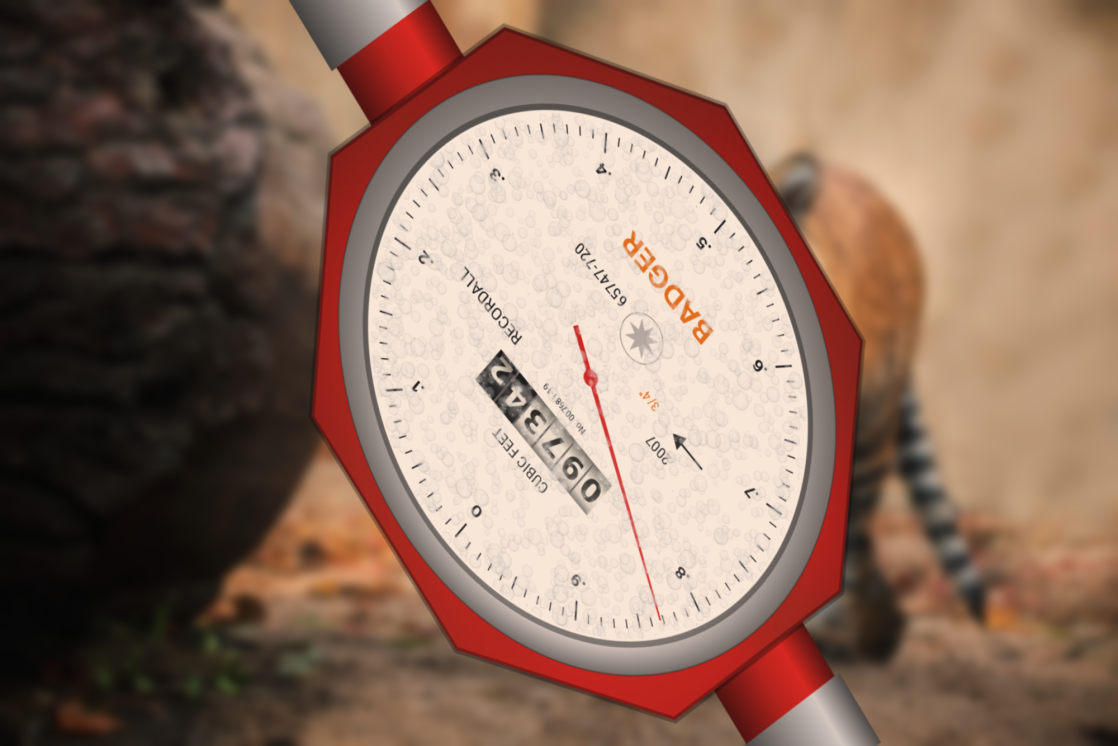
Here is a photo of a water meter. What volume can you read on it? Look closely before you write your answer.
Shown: 97341.83 ft³
